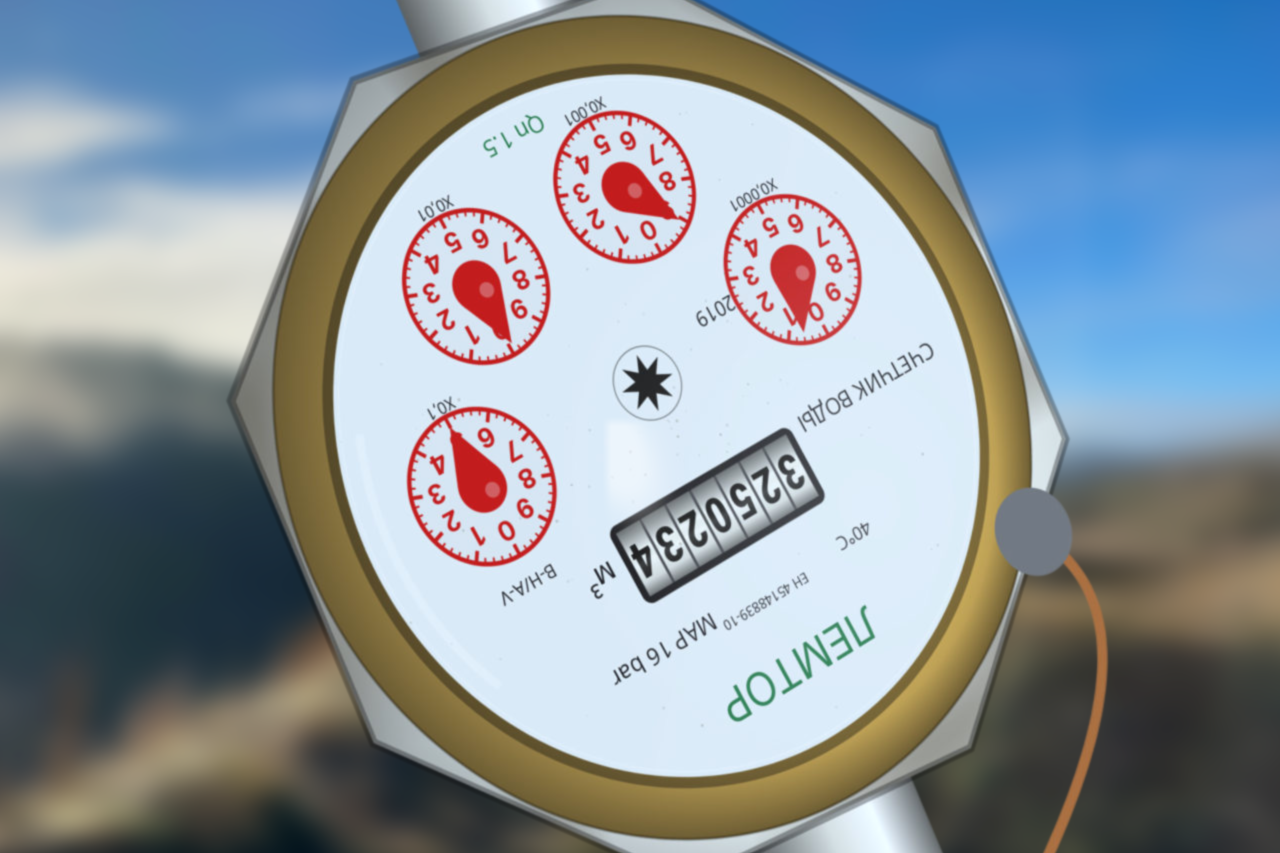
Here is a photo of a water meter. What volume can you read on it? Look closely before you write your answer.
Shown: 3250234.4990 m³
